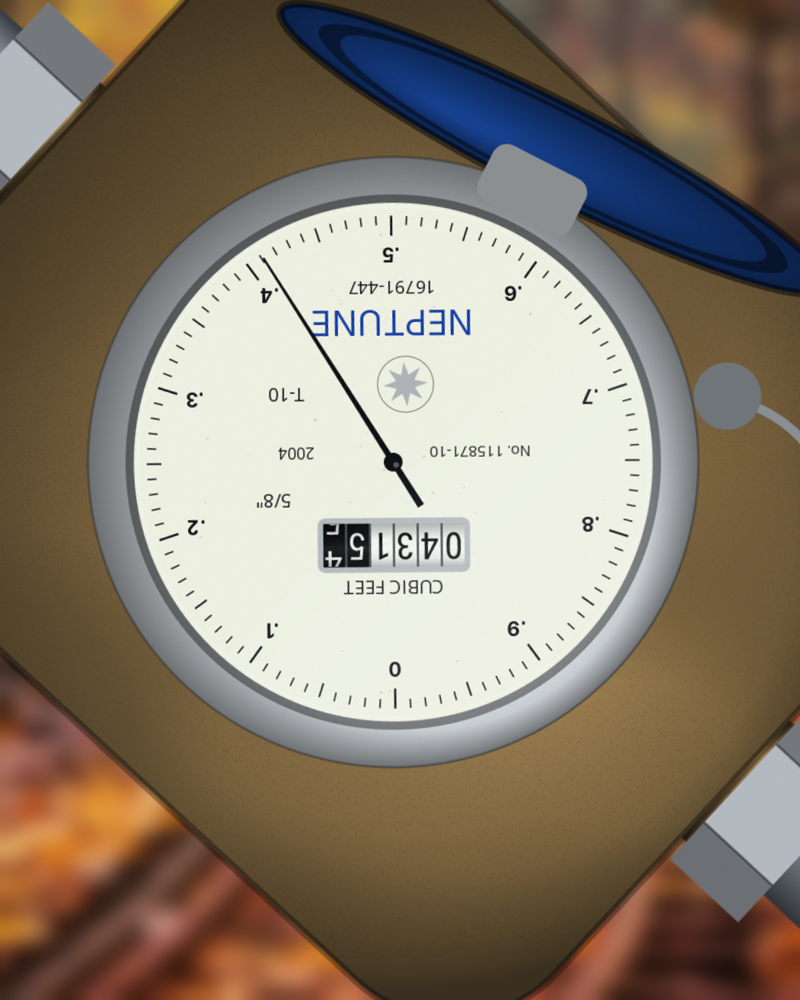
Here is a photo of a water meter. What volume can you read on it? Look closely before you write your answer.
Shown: 43154.41 ft³
